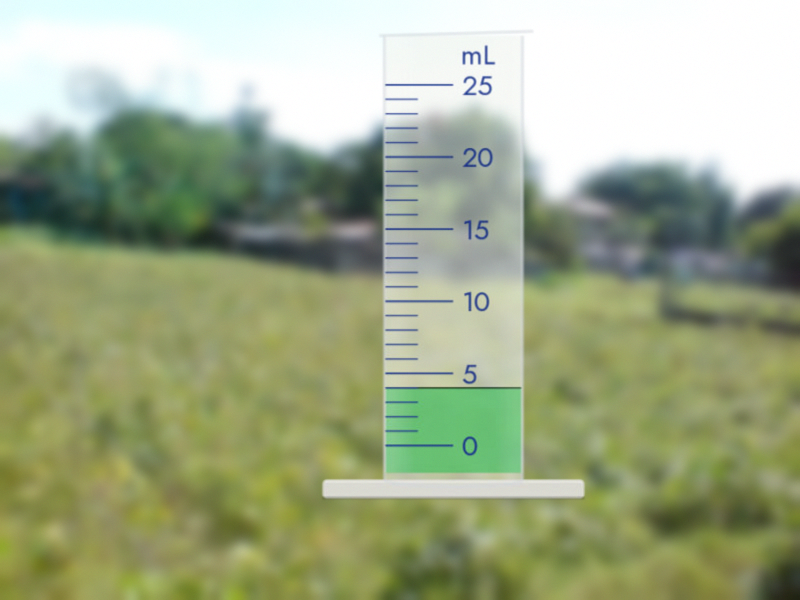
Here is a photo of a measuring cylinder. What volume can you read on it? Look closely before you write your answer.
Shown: 4 mL
